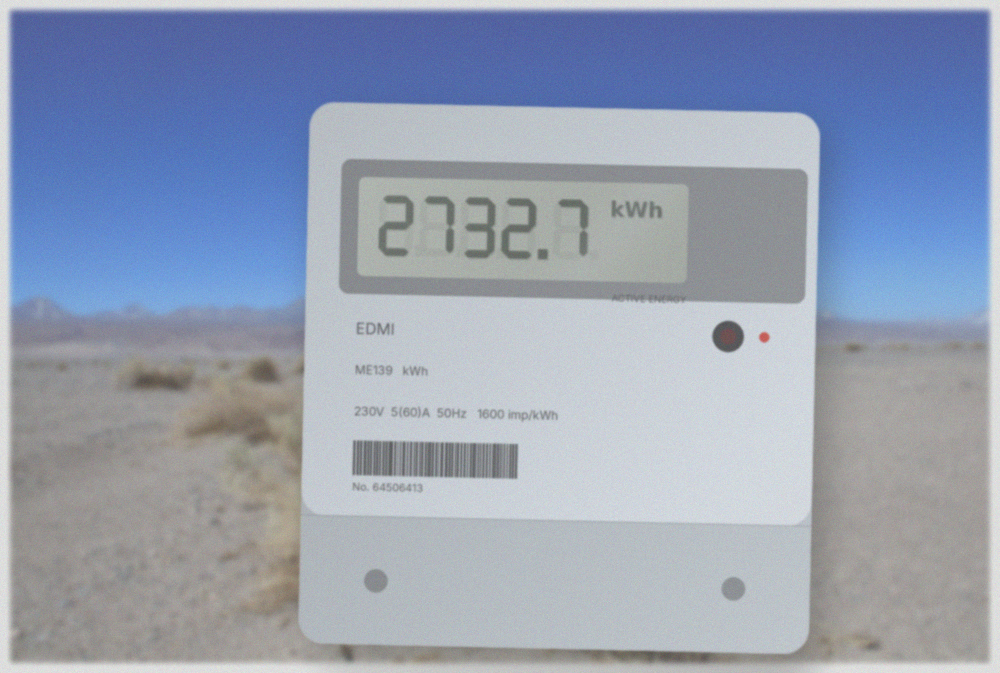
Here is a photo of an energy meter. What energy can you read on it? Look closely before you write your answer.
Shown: 2732.7 kWh
